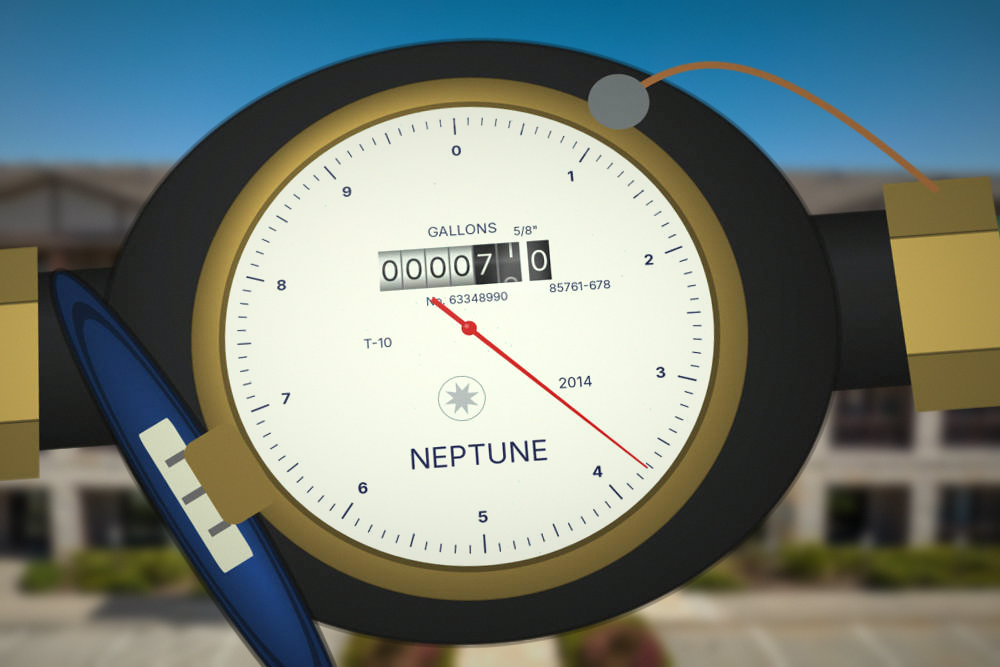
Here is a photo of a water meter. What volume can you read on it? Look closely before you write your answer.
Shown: 713.7 gal
